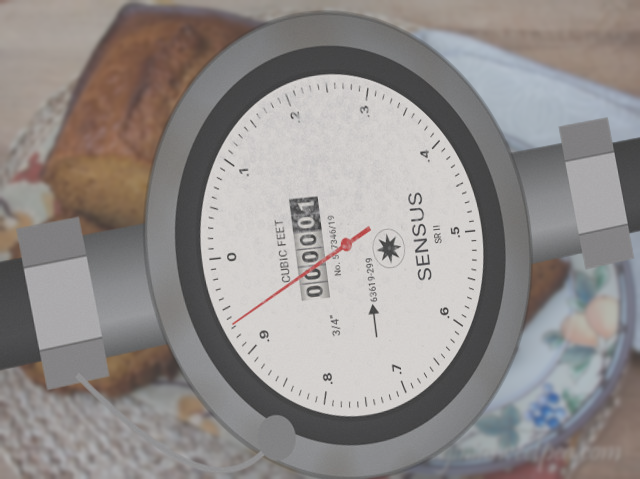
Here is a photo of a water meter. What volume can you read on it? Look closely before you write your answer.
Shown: 0.93 ft³
